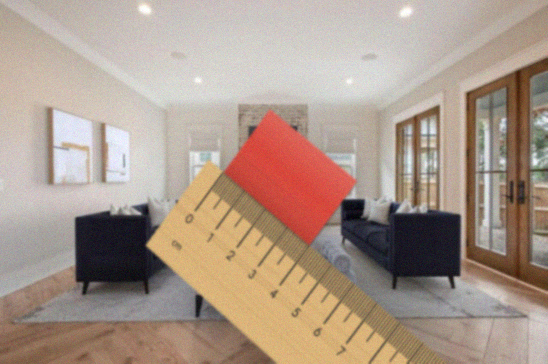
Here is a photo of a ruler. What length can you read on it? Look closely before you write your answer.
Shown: 4 cm
